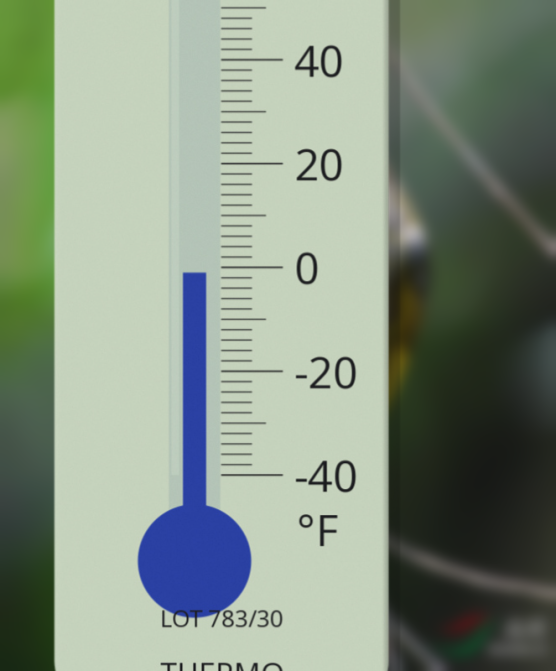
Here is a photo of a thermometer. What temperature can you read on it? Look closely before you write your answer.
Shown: -1 °F
